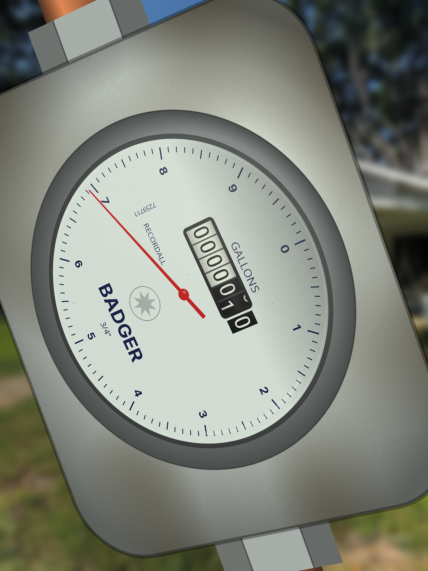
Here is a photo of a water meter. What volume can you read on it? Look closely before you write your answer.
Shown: 6.9 gal
